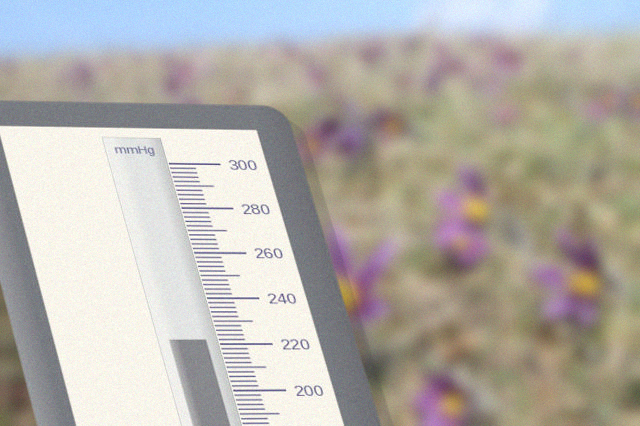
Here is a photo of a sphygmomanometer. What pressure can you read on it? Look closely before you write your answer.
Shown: 222 mmHg
